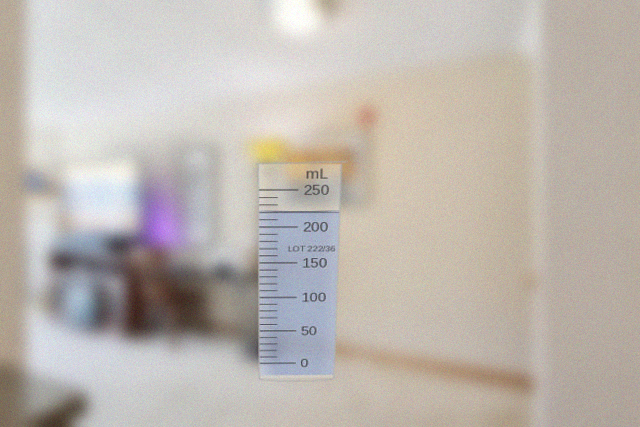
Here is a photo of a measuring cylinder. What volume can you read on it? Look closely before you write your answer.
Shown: 220 mL
